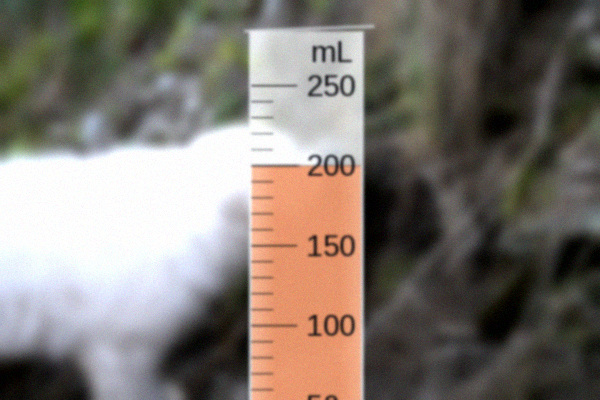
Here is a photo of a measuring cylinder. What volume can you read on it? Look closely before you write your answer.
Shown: 200 mL
